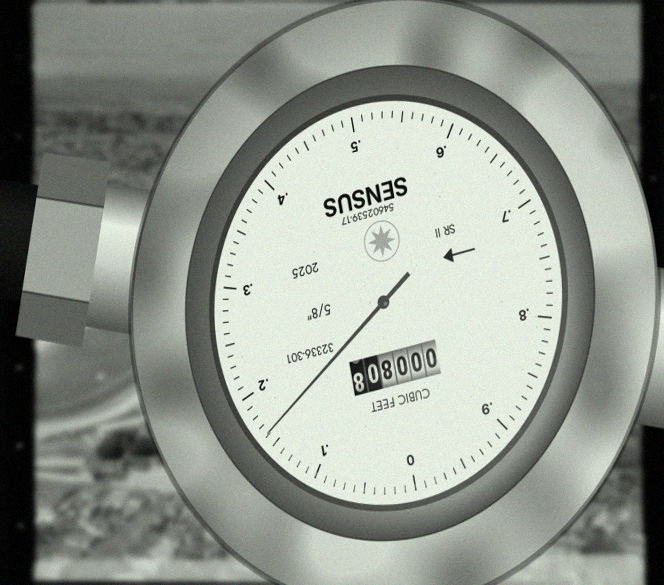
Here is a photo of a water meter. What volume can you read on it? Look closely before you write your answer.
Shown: 808.16 ft³
